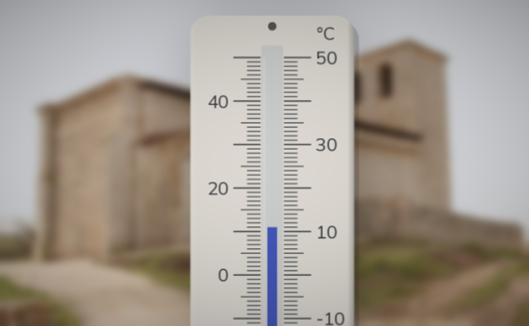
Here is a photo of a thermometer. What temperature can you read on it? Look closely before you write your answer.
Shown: 11 °C
